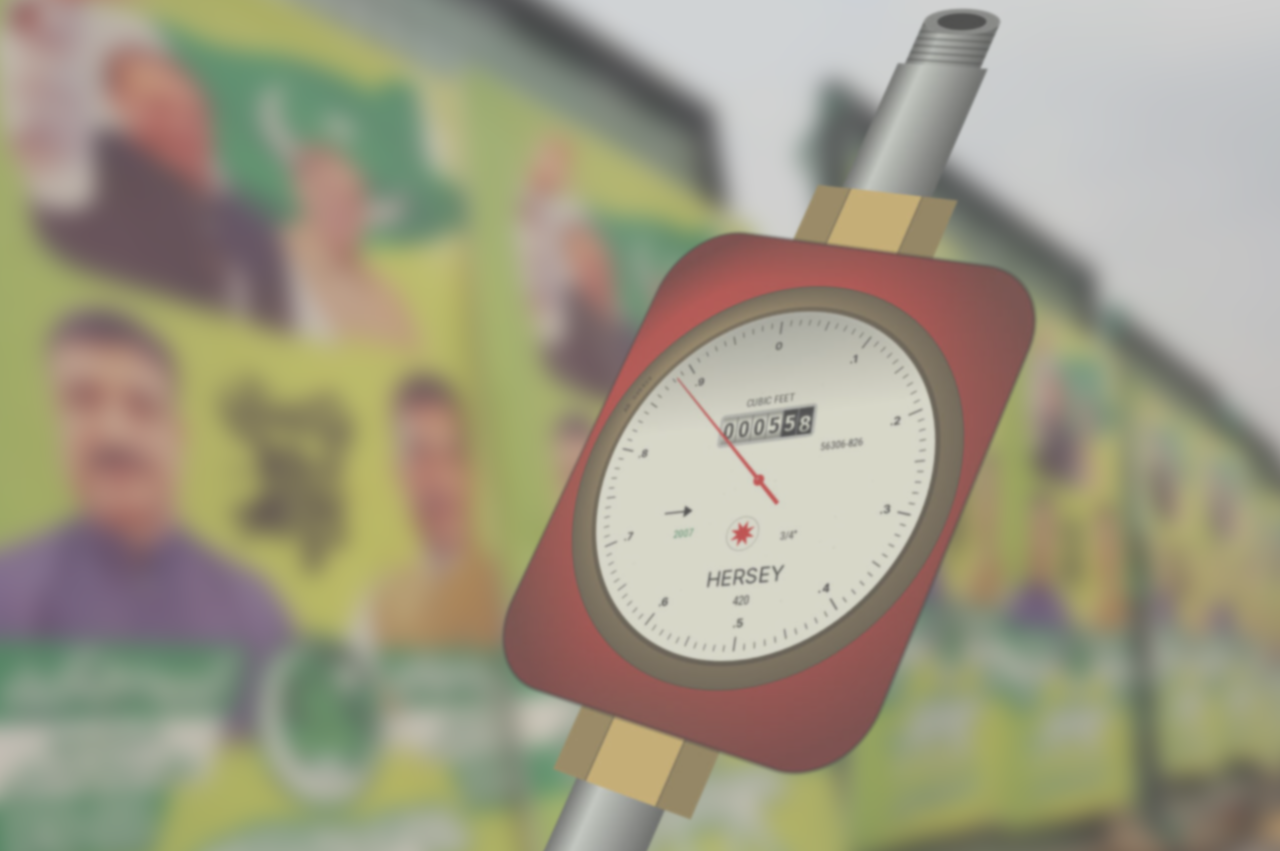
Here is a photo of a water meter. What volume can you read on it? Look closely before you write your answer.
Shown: 557.88 ft³
